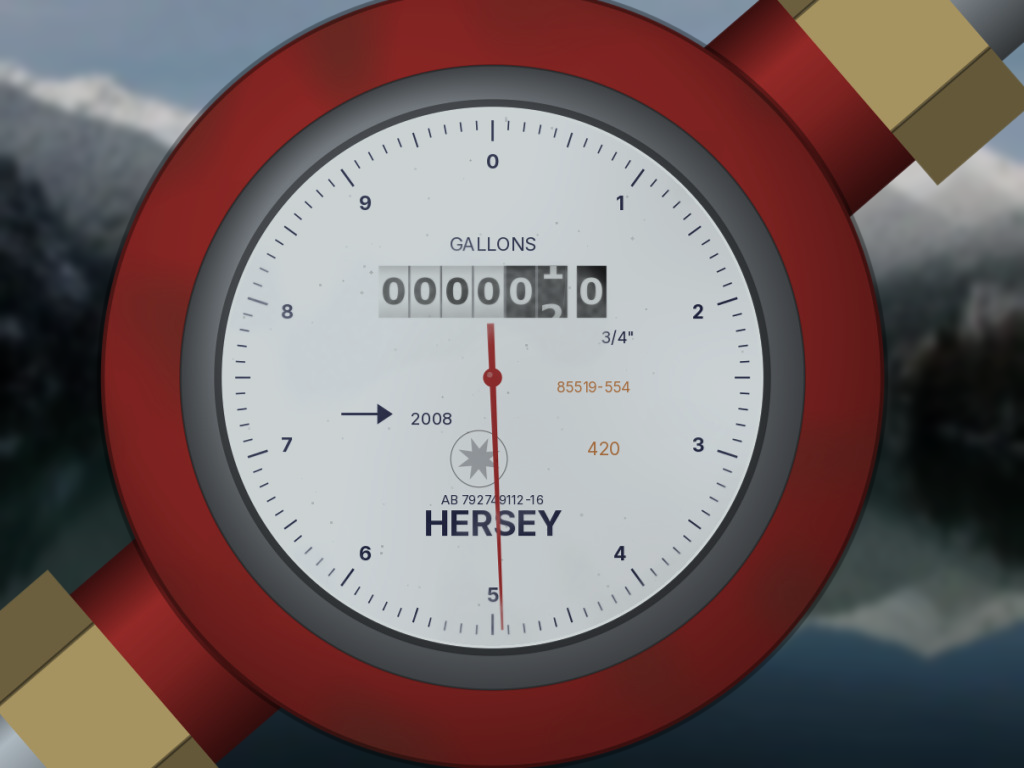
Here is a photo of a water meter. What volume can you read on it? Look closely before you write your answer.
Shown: 14.9 gal
